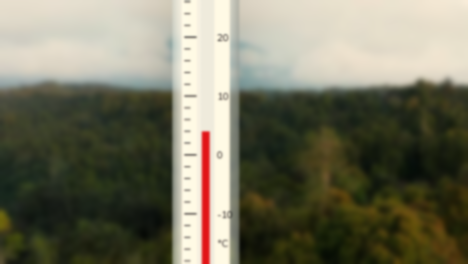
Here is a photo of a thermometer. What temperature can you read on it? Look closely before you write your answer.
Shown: 4 °C
